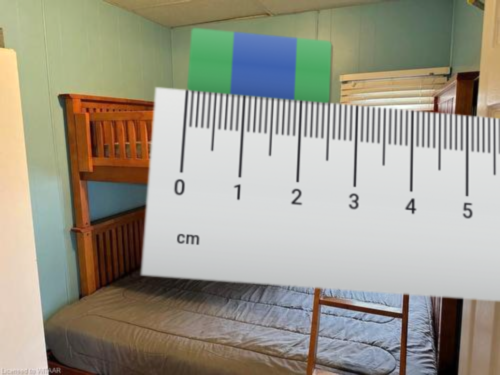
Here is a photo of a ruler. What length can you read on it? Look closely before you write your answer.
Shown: 2.5 cm
